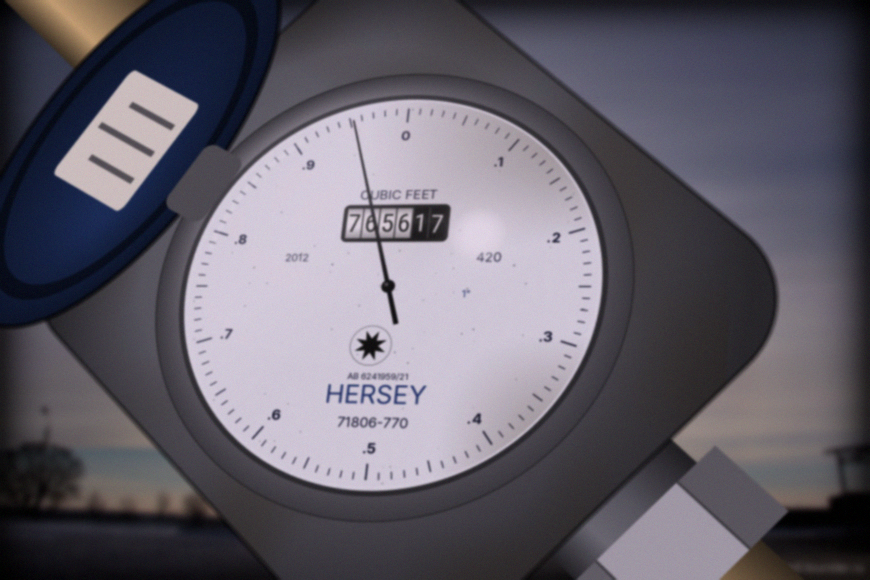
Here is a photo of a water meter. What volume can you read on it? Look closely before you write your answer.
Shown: 765616.95 ft³
